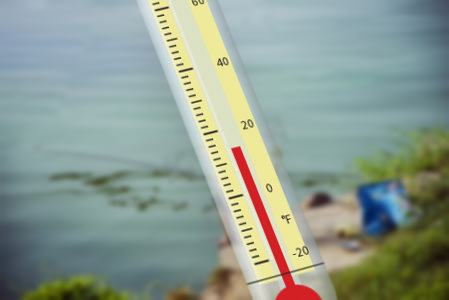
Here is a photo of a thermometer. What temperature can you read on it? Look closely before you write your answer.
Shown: 14 °F
